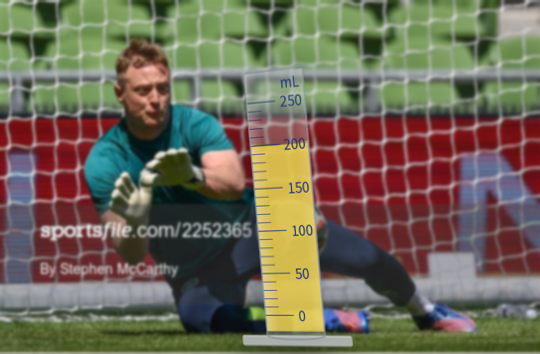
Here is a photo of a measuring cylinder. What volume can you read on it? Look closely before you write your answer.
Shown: 200 mL
